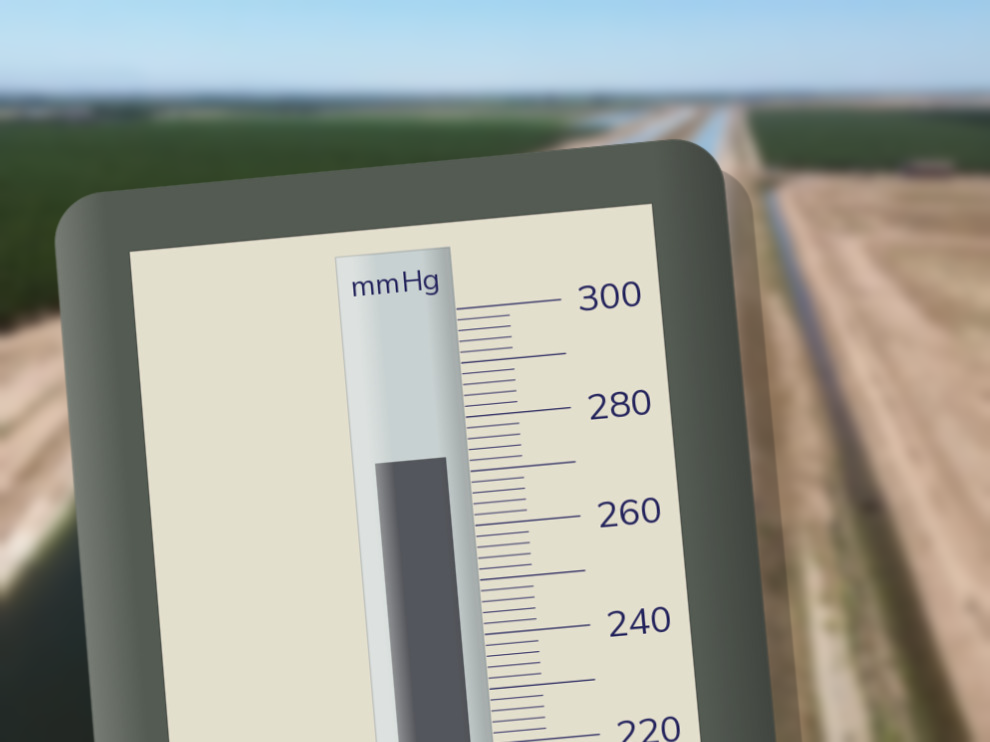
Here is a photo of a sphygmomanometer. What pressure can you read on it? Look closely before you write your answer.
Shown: 273 mmHg
